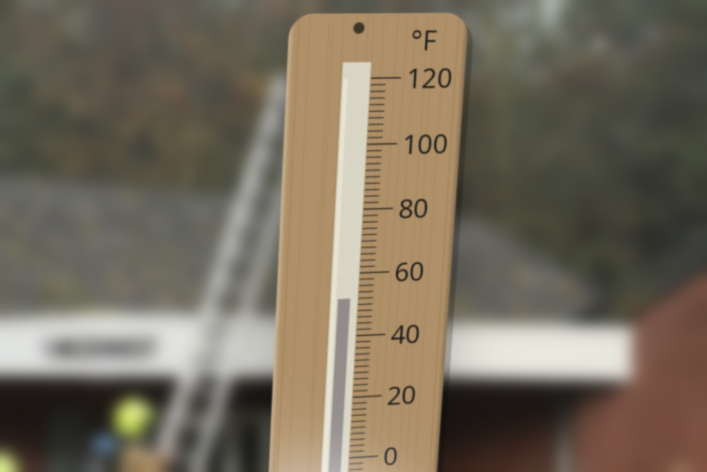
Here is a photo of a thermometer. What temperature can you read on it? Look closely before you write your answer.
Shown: 52 °F
